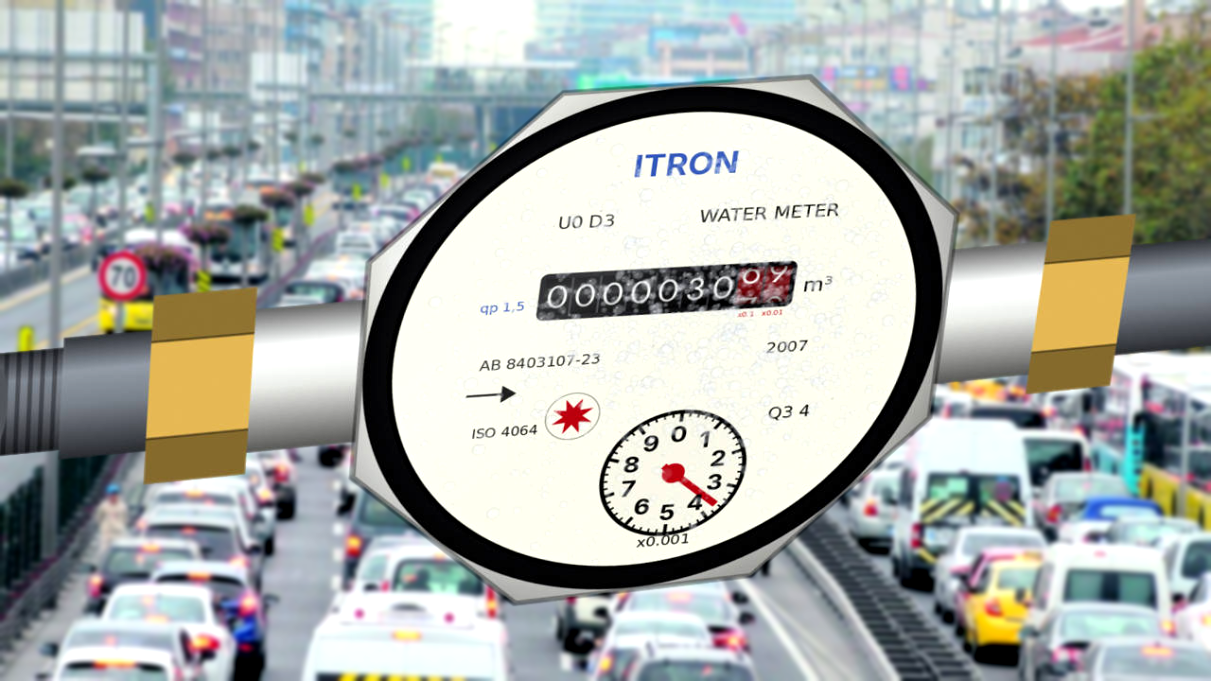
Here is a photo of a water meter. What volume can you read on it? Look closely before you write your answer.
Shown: 30.693 m³
